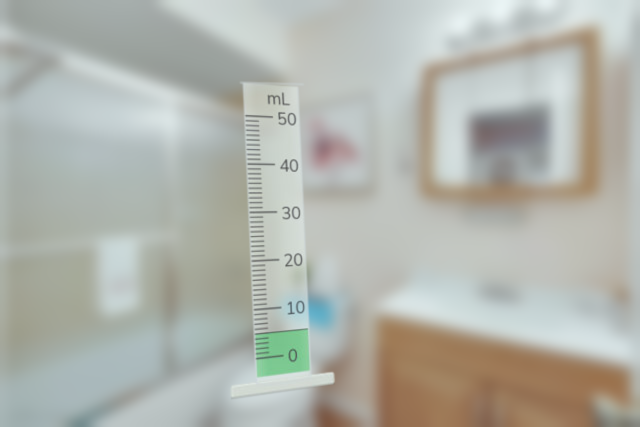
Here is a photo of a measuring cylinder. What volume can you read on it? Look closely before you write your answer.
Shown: 5 mL
